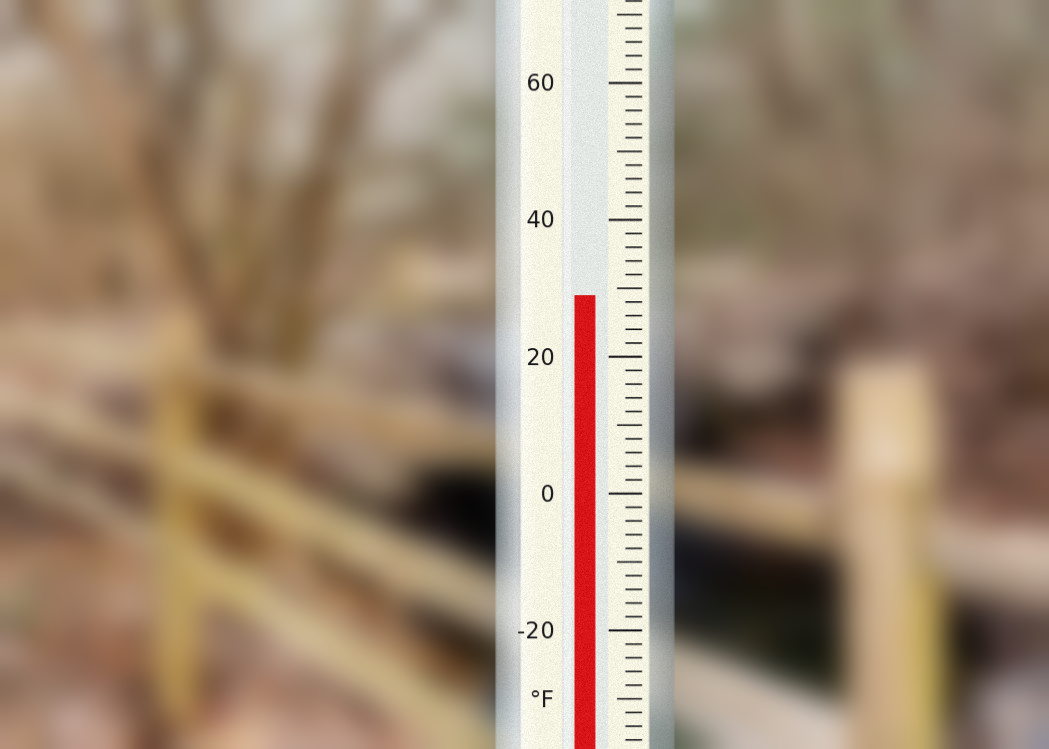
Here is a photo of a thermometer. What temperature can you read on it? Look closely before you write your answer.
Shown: 29 °F
